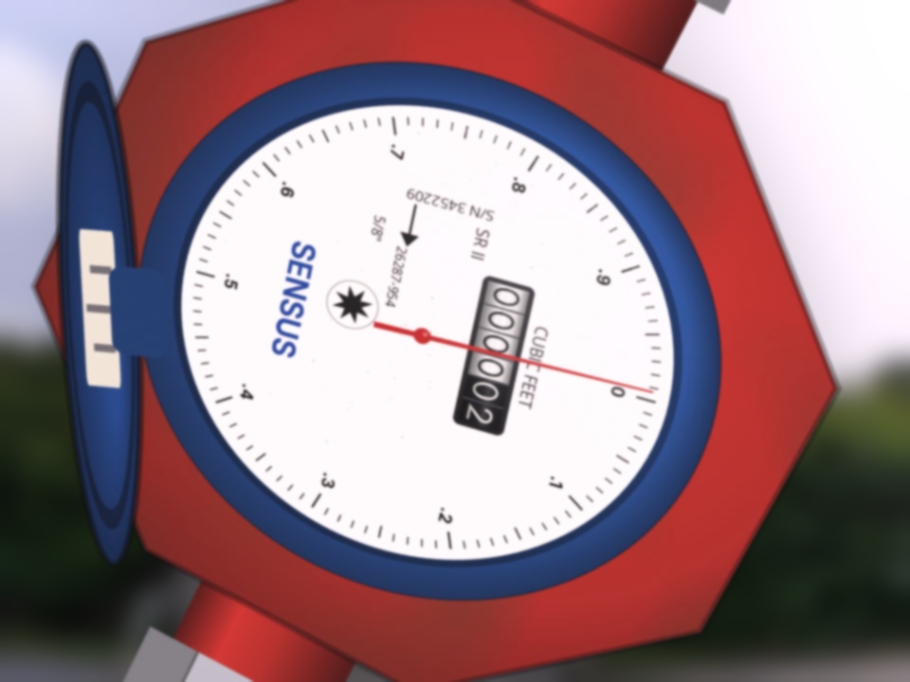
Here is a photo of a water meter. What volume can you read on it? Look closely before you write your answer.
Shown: 1.99 ft³
